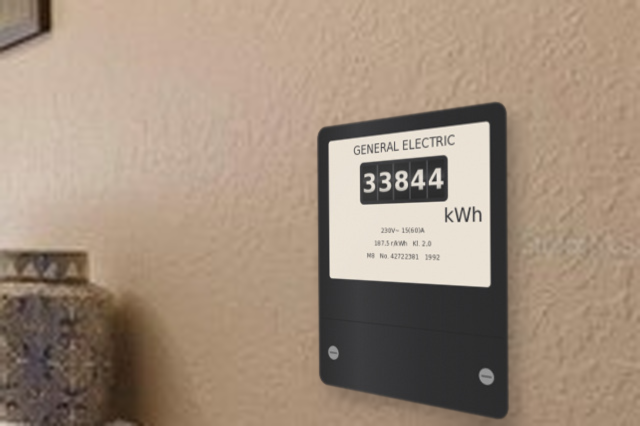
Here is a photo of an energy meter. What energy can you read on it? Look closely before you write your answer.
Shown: 33844 kWh
